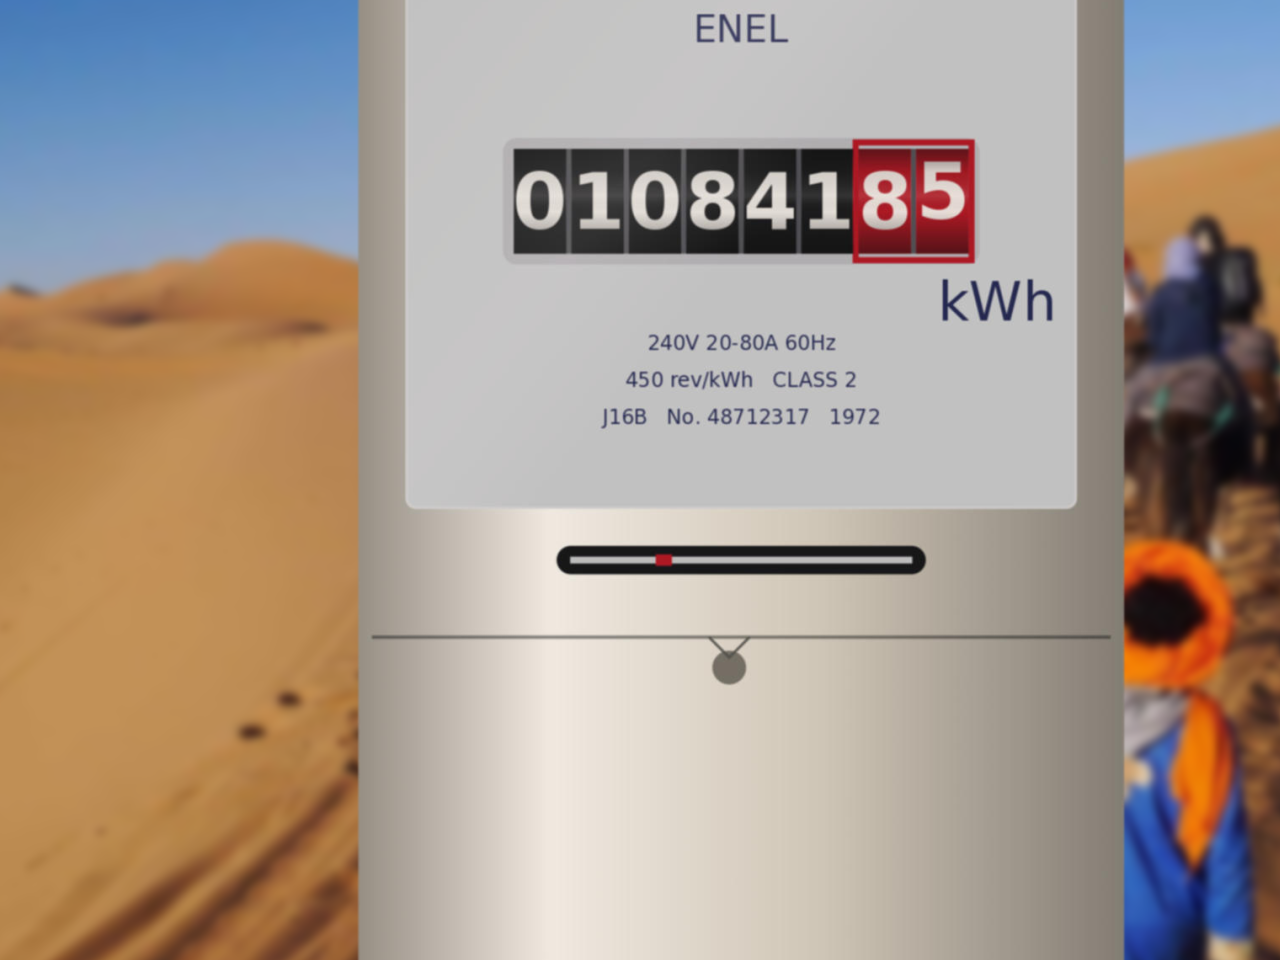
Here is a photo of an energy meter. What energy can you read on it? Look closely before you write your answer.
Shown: 10841.85 kWh
